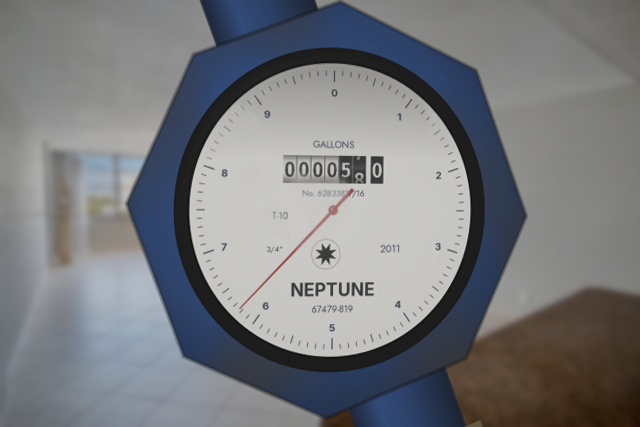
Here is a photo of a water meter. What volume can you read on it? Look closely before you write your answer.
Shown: 576.2 gal
